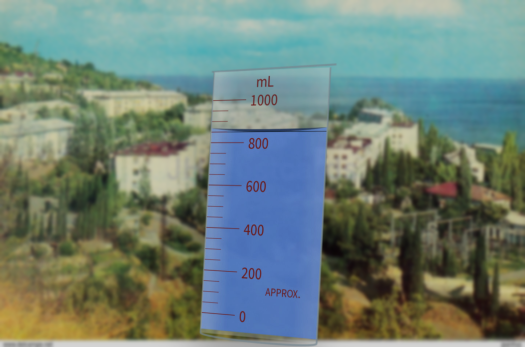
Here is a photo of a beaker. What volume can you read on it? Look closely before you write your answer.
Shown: 850 mL
